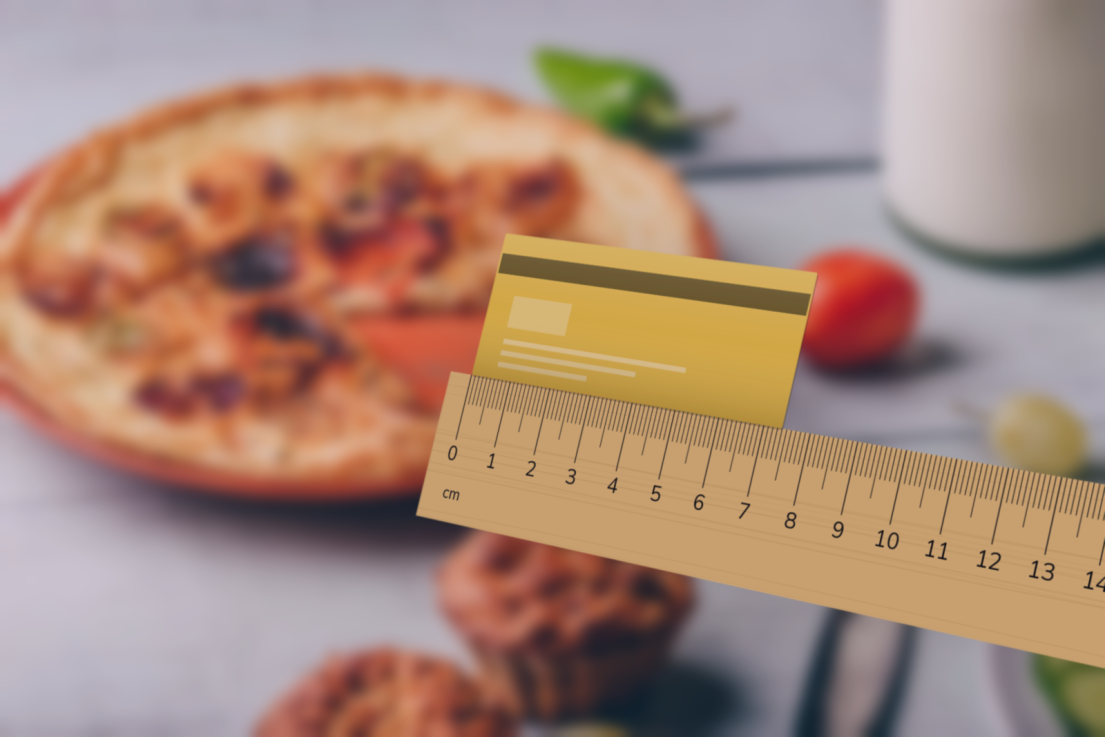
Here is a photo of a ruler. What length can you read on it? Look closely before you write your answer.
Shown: 7.4 cm
